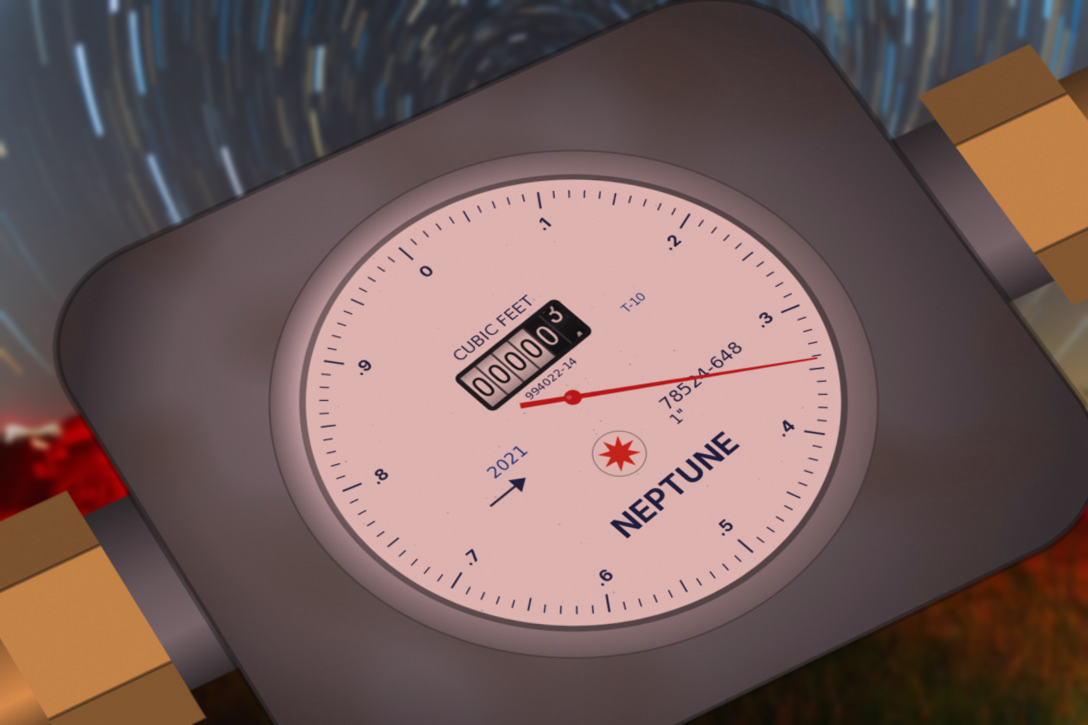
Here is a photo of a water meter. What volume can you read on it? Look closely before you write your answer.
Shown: 3.34 ft³
